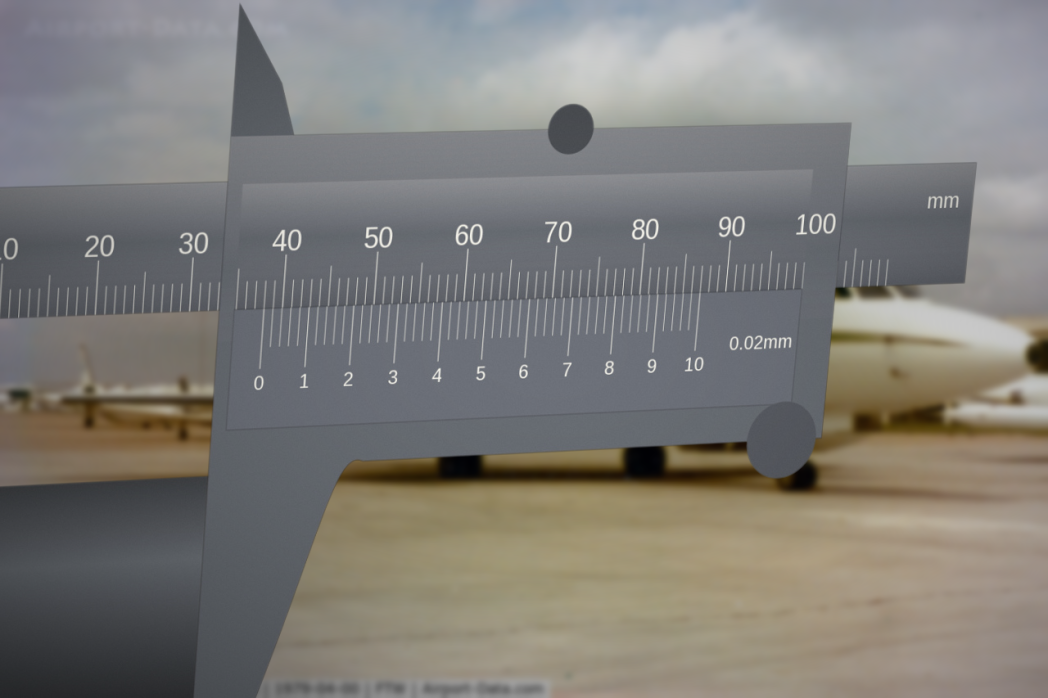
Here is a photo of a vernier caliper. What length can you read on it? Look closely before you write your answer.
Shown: 38.0 mm
